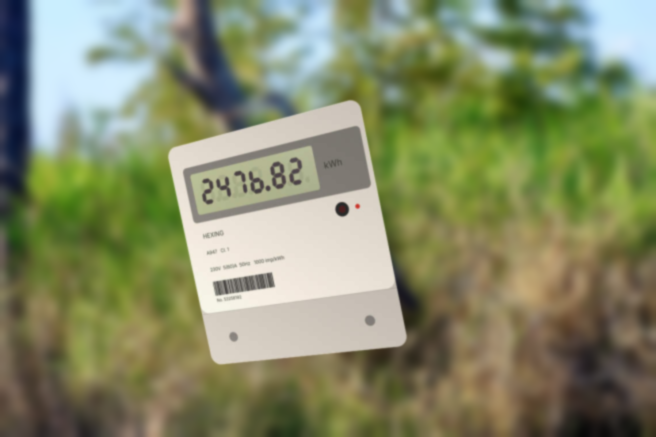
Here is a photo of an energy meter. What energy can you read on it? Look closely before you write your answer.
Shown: 2476.82 kWh
